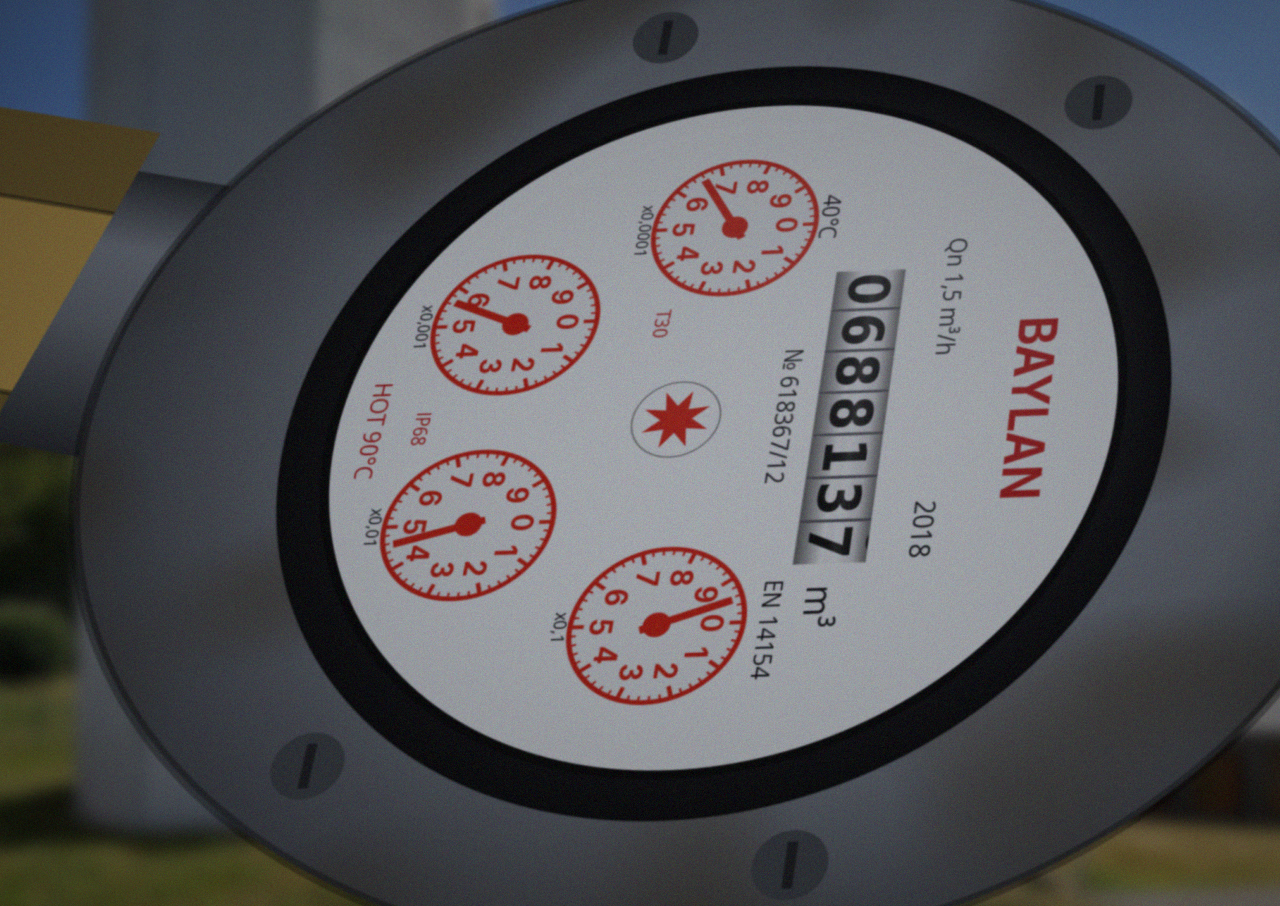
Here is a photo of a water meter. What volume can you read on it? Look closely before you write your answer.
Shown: 688136.9456 m³
